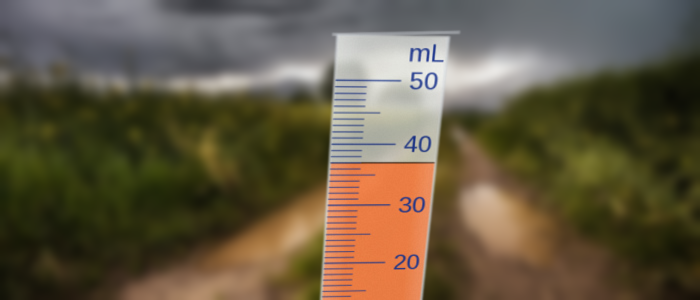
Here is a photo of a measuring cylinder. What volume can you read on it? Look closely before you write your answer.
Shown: 37 mL
